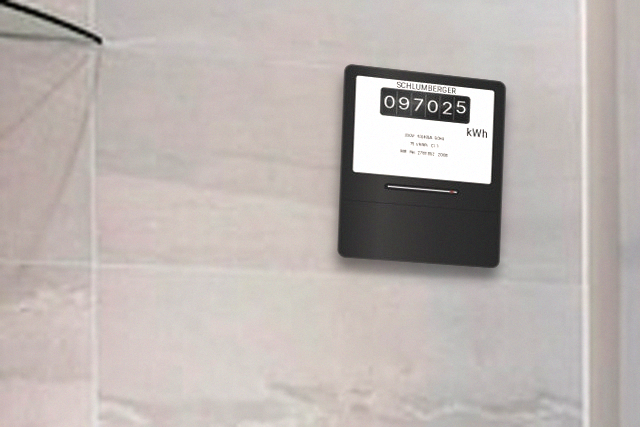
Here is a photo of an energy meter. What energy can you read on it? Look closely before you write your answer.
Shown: 97025 kWh
